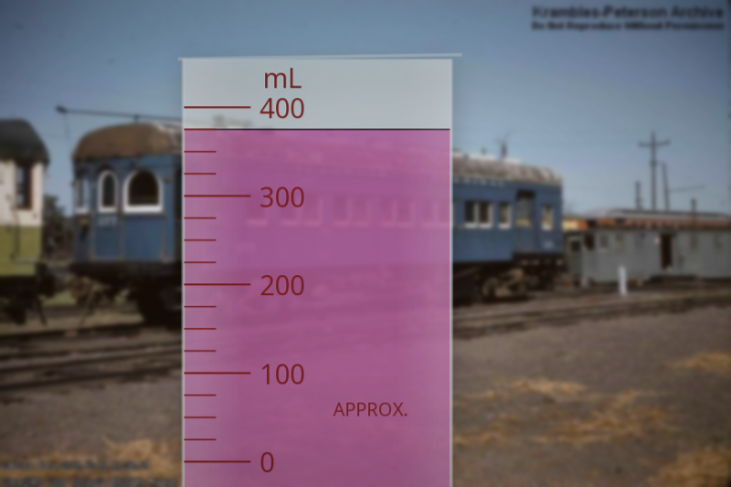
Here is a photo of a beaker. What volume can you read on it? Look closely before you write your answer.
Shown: 375 mL
